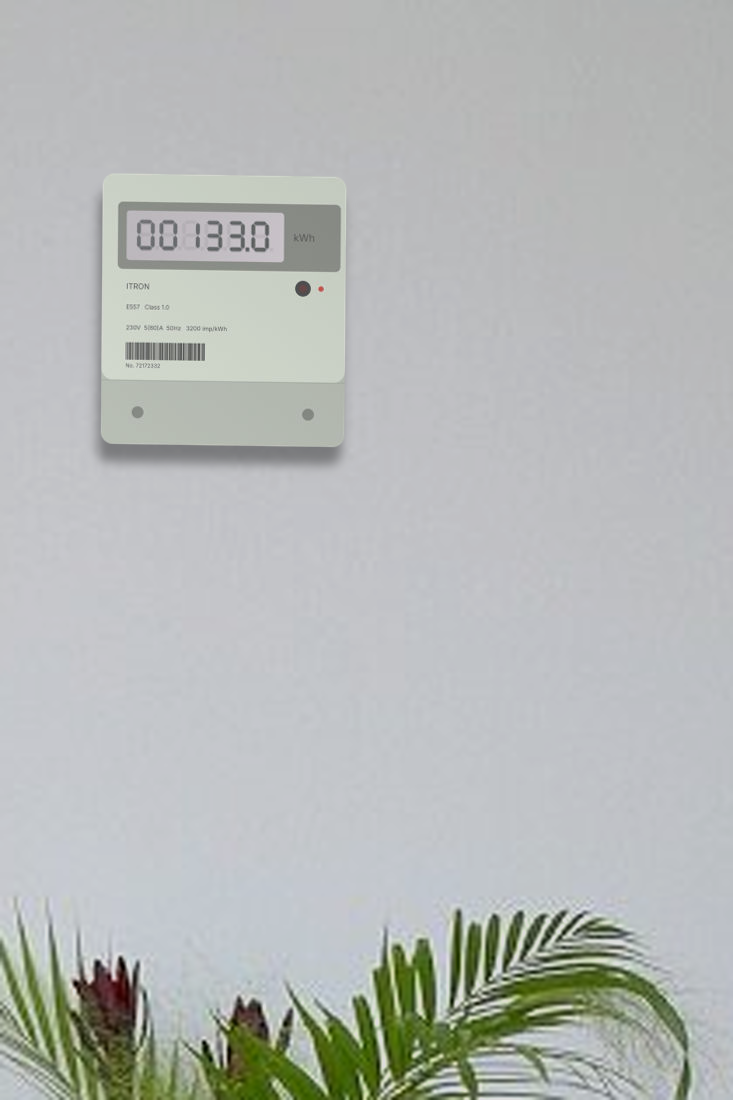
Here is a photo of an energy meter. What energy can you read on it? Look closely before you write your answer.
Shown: 133.0 kWh
